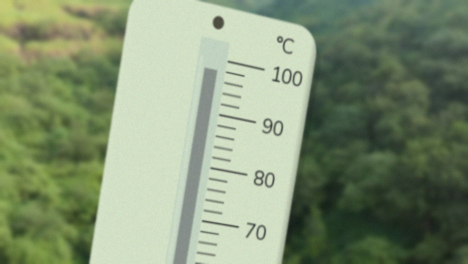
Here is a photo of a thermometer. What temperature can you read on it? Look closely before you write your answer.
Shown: 98 °C
